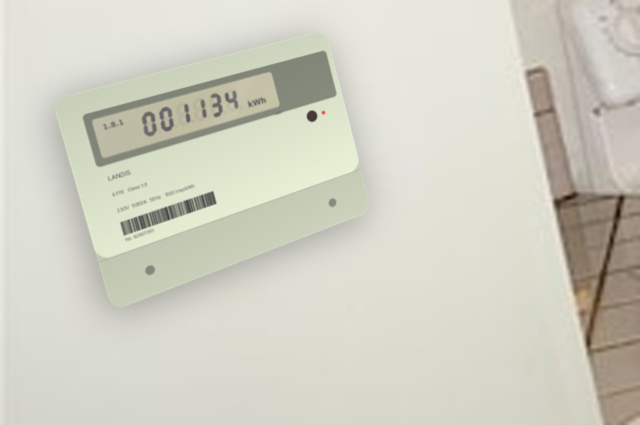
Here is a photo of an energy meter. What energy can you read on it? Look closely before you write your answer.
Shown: 1134 kWh
